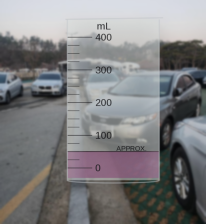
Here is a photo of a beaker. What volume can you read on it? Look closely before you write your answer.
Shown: 50 mL
